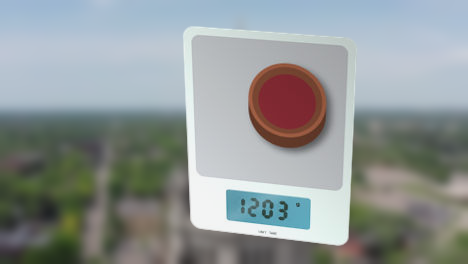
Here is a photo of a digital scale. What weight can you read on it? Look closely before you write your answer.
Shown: 1203 g
